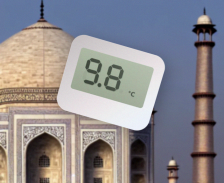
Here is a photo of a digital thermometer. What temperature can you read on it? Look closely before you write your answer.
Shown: 9.8 °C
